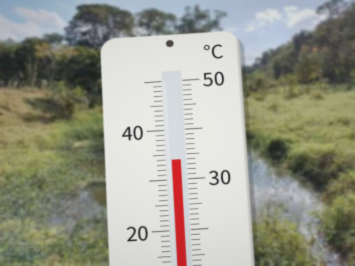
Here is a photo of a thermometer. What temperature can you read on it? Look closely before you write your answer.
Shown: 34 °C
